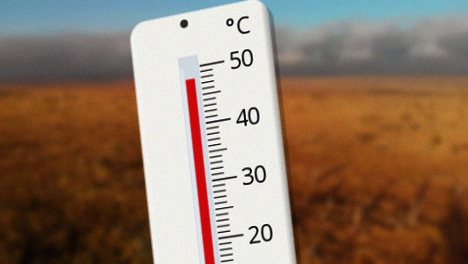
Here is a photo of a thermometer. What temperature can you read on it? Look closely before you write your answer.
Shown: 48 °C
